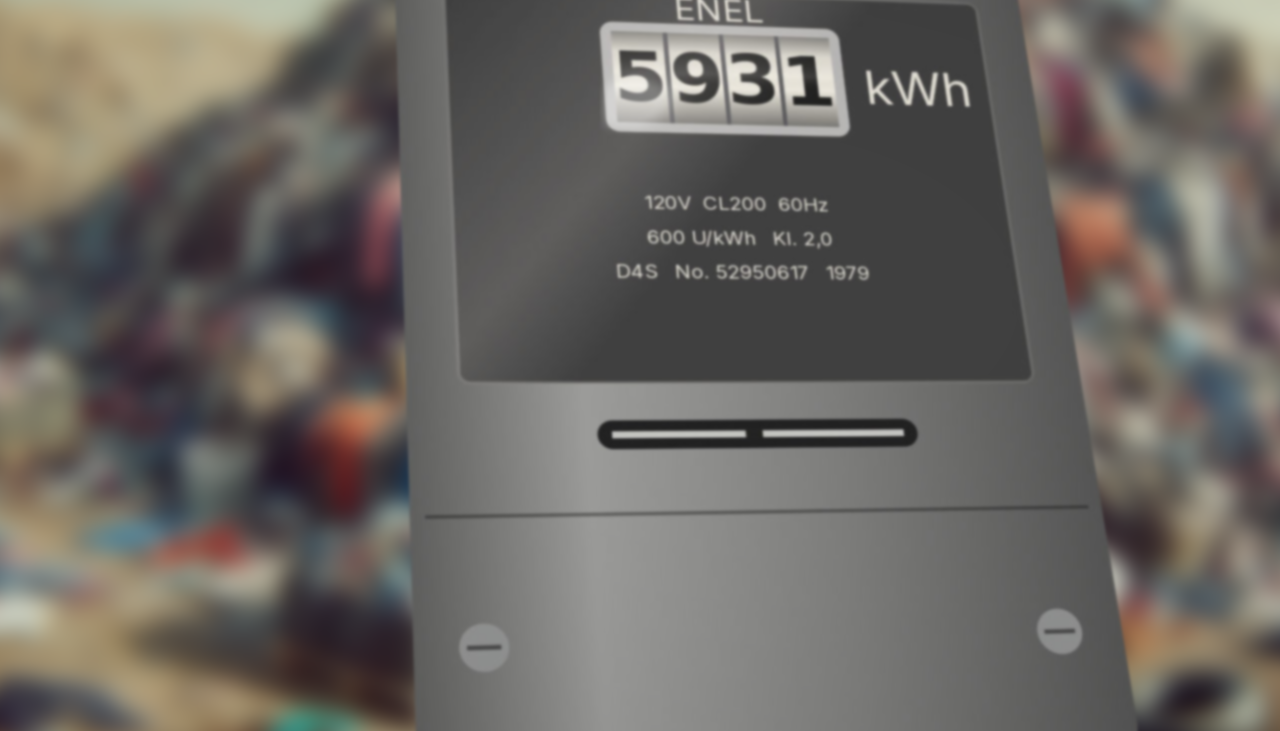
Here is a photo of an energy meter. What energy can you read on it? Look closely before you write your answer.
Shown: 5931 kWh
